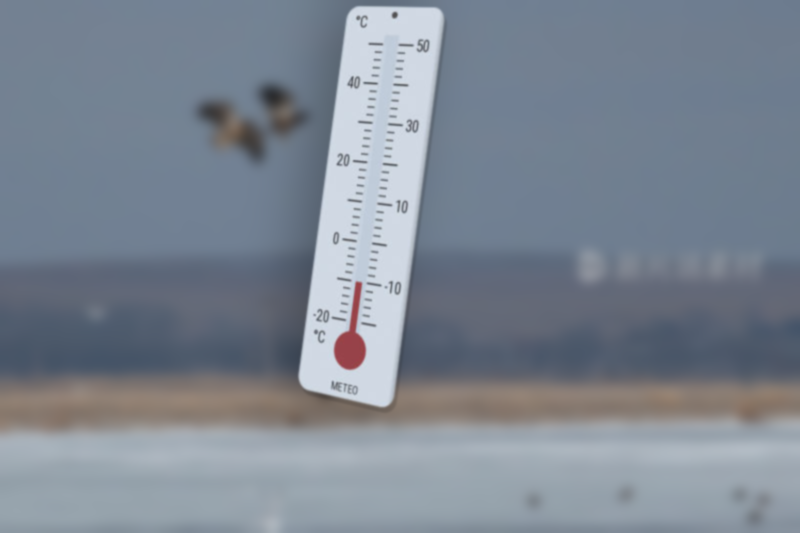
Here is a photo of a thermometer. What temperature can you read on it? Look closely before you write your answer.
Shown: -10 °C
